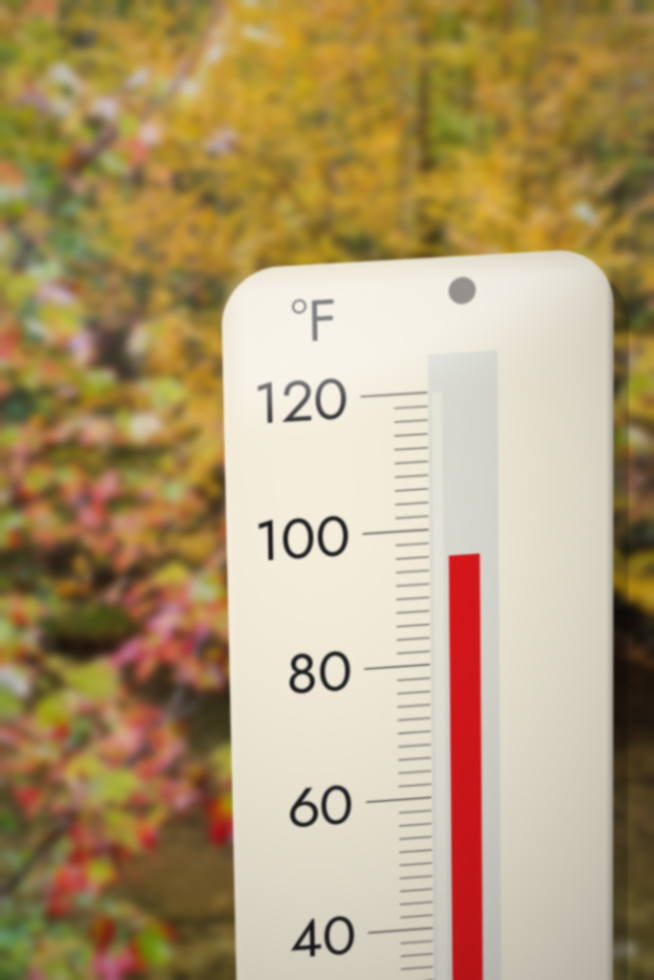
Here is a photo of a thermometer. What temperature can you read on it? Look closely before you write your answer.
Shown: 96 °F
